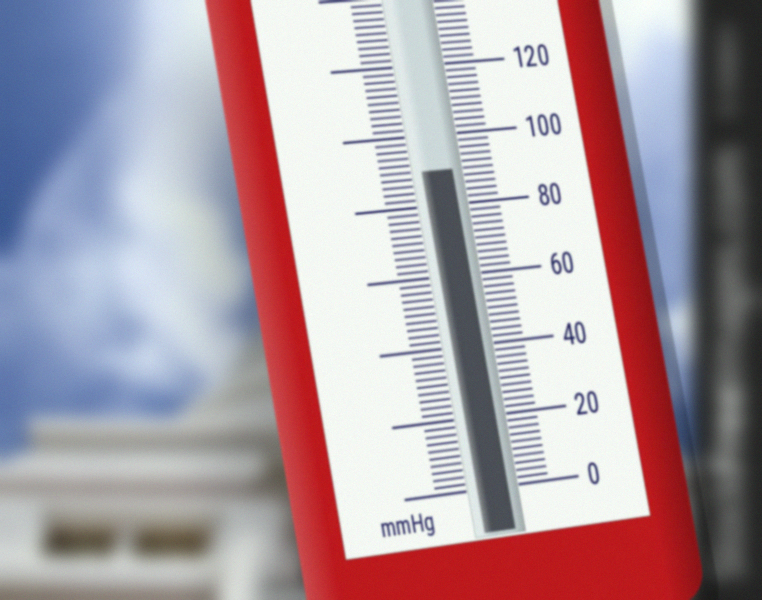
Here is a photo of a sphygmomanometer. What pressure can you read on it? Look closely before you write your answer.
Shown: 90 mmHg
